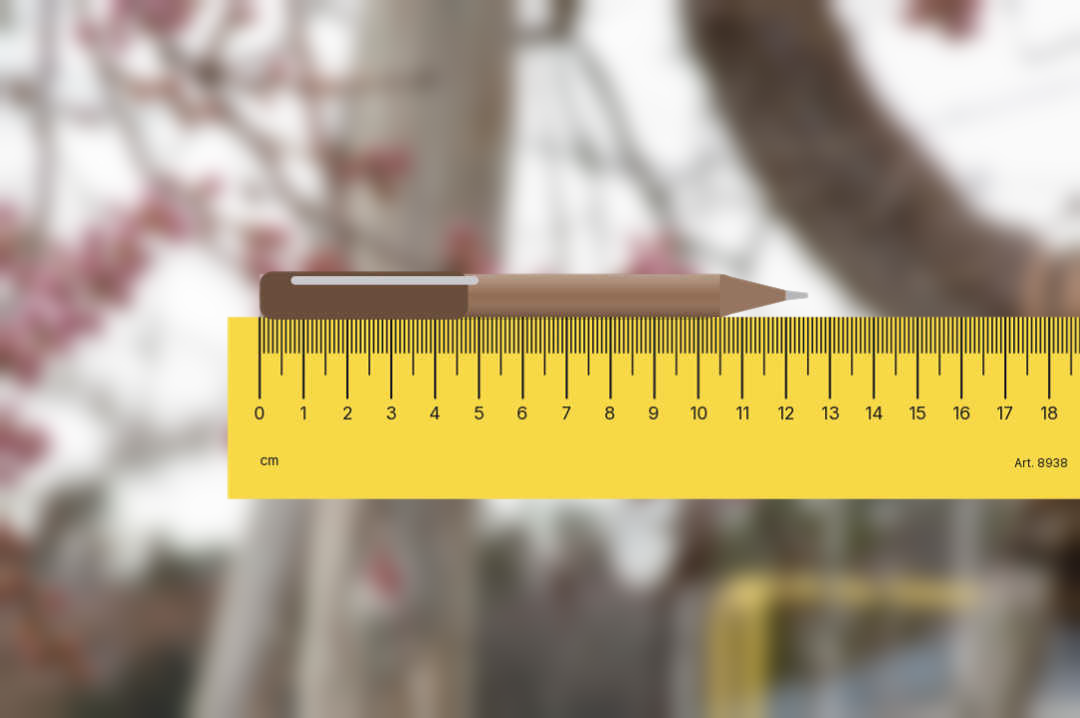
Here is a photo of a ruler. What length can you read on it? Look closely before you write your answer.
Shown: 12.5 cm
